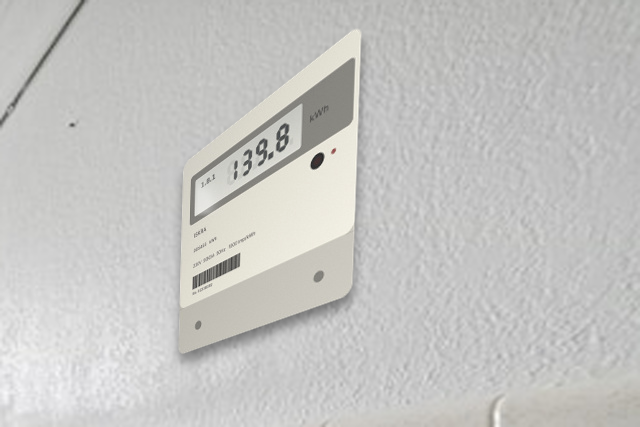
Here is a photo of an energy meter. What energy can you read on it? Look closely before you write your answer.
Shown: 139.8 kWh
